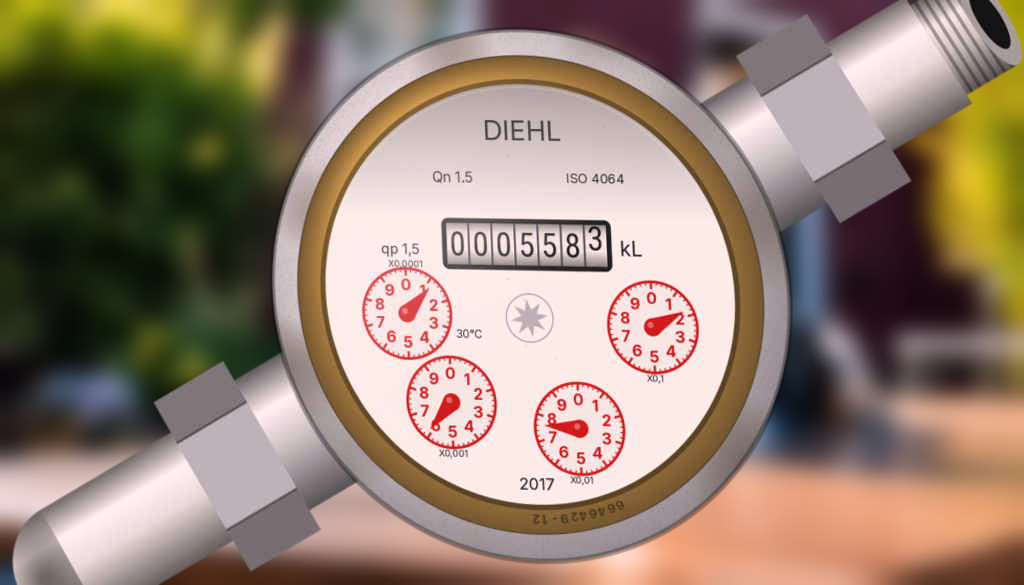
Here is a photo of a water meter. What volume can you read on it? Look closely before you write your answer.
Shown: 5583.1761 kL
